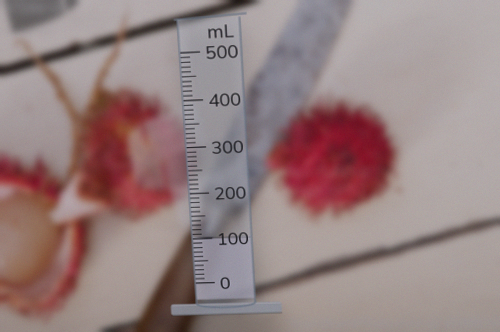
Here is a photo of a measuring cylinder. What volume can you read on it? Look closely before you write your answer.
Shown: 100 mL
